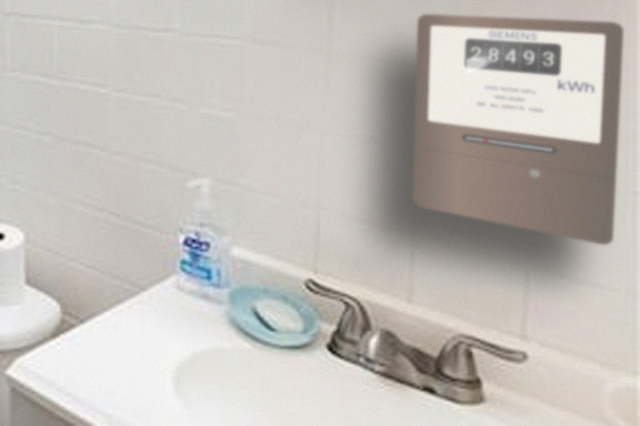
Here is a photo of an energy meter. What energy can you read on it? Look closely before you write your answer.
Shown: 28493 kWh
